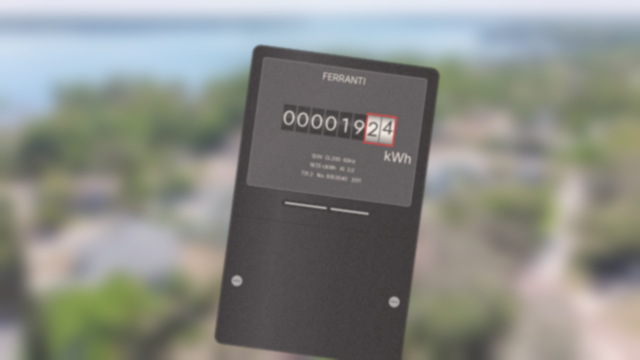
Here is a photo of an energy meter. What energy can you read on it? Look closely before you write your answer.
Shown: 19.24 kWh
